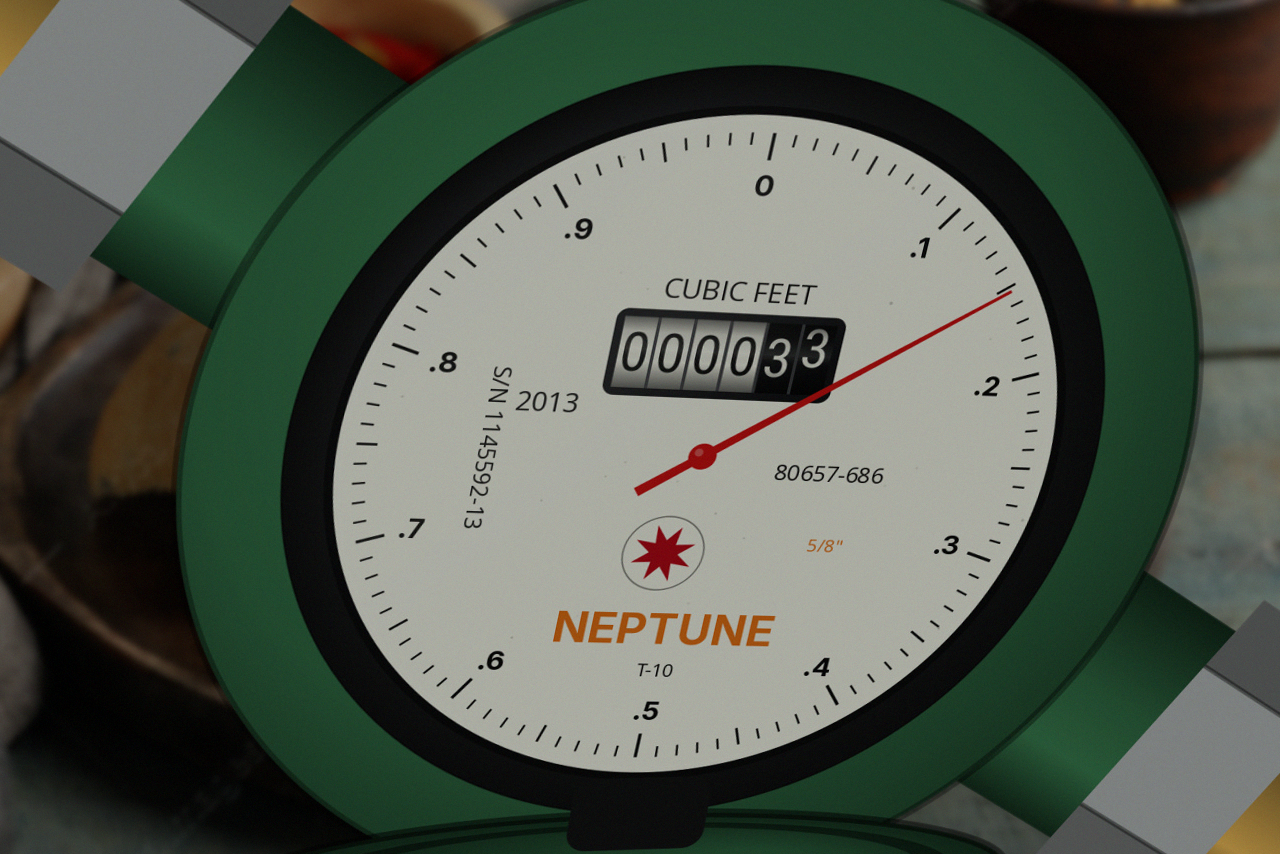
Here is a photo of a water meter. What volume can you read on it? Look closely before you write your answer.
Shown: 33.15 ft³
